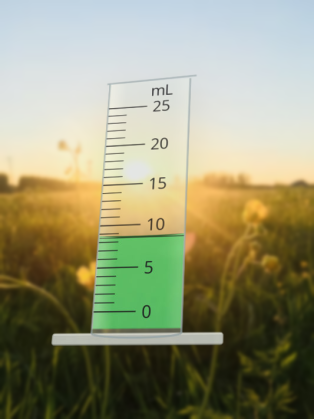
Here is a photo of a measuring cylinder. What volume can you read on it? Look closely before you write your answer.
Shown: 8.5 mL
